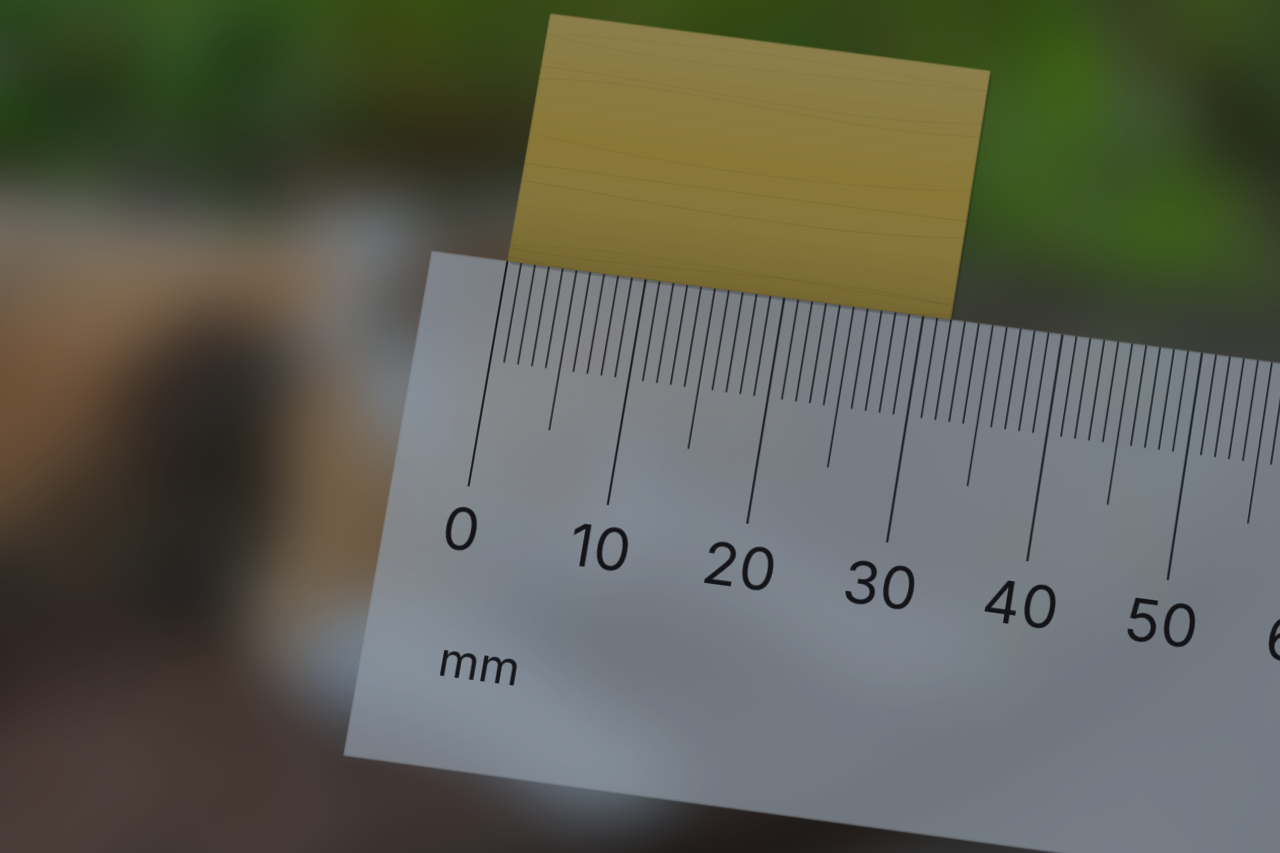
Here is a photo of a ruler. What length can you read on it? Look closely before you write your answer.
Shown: 32 mm
